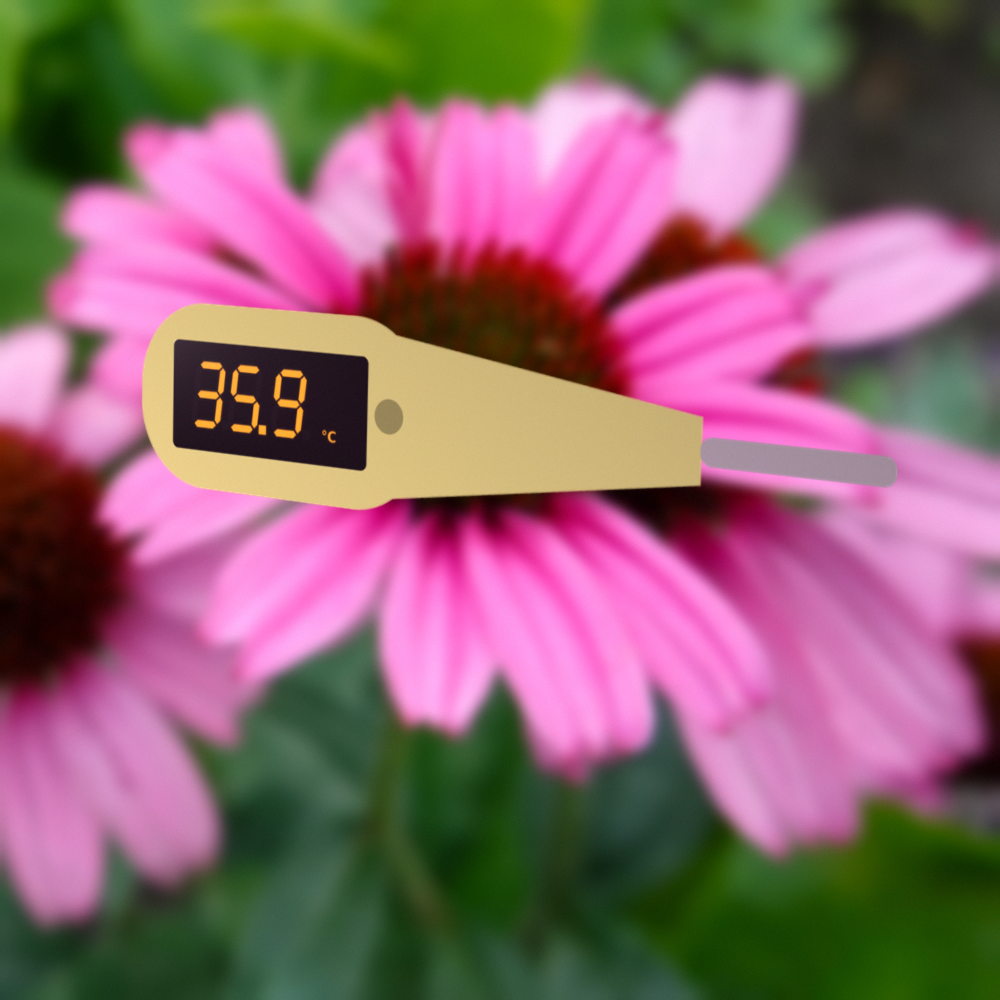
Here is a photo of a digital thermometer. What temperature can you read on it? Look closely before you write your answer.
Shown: 35.9 °C
